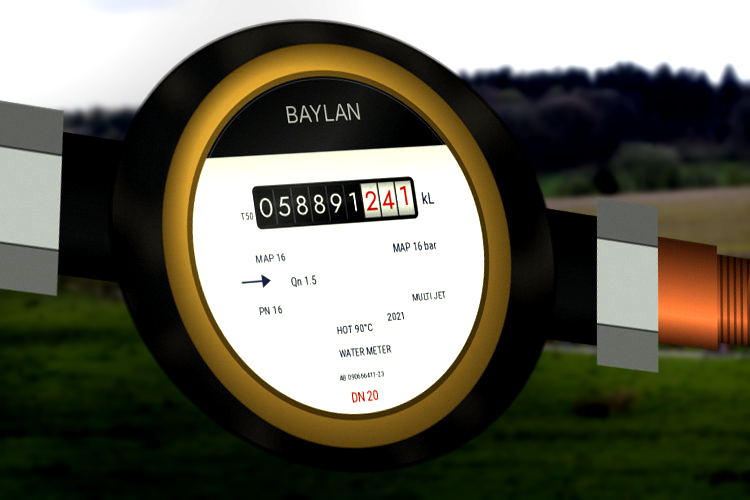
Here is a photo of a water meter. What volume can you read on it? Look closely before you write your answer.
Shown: 58891.241 kL
